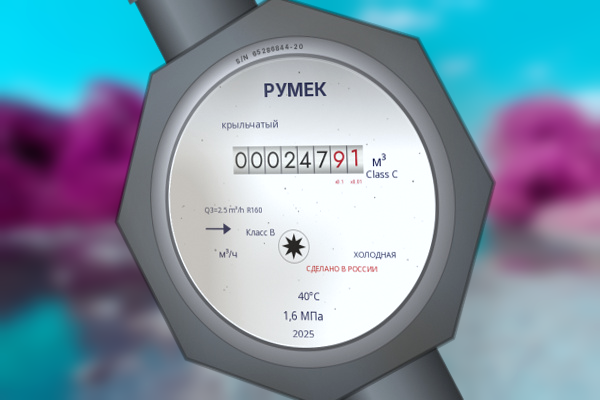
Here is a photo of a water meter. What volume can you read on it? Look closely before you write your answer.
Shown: 247.91 m³
